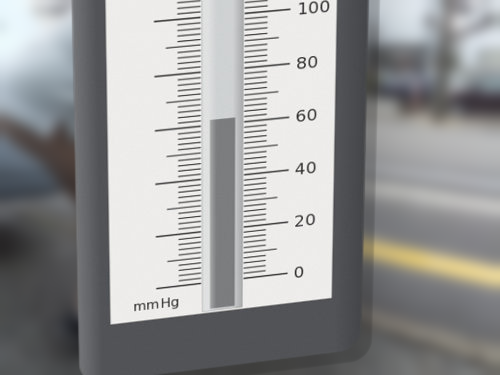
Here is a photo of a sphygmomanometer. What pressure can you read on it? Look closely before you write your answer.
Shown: 62 mmHg
